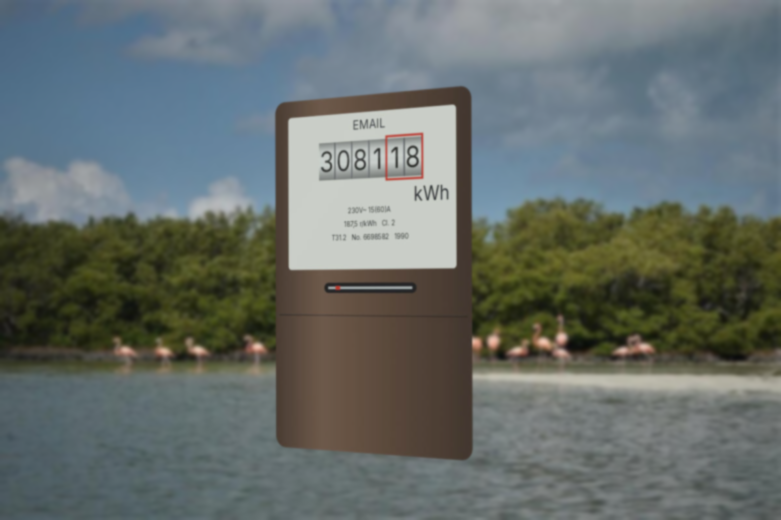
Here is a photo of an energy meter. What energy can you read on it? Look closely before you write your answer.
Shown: 3081.18 kWh
